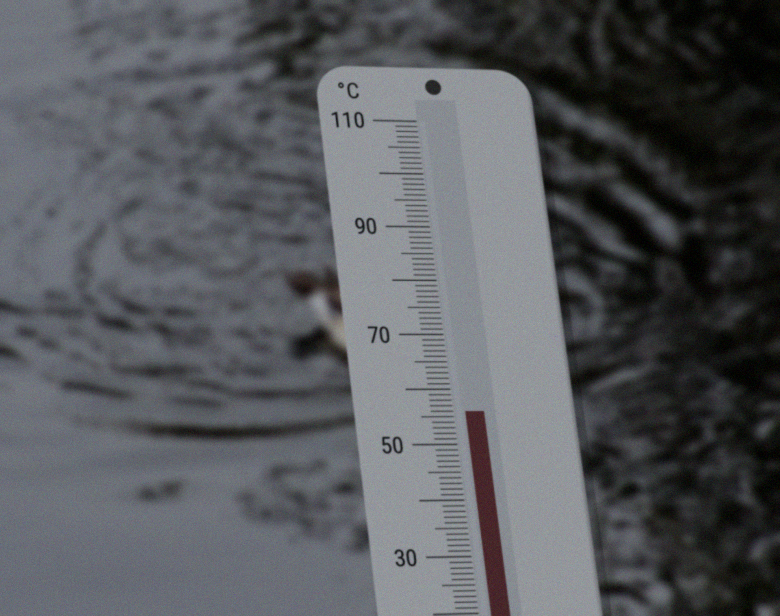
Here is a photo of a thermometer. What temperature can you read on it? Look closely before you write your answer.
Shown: 56 °C
